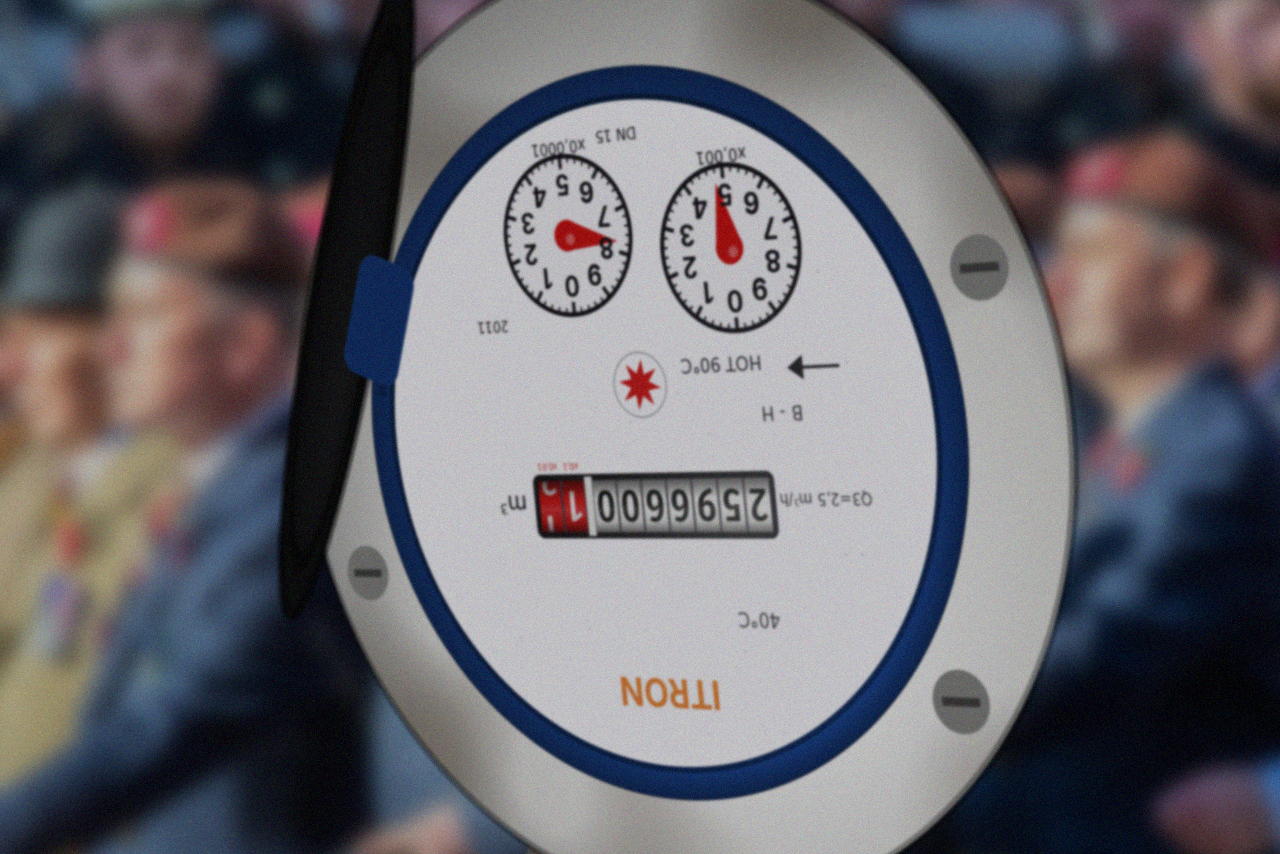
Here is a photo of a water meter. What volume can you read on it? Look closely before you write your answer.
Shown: 2596600.1147 m³
